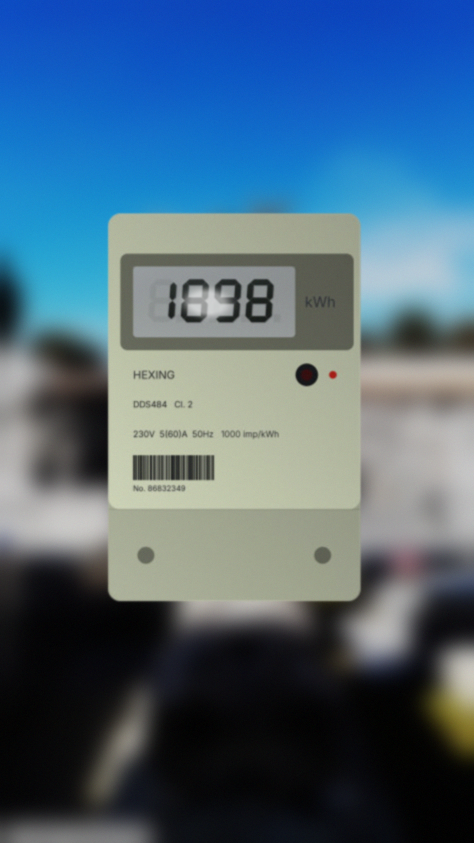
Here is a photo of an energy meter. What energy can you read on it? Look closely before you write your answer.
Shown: 1898 kWh
